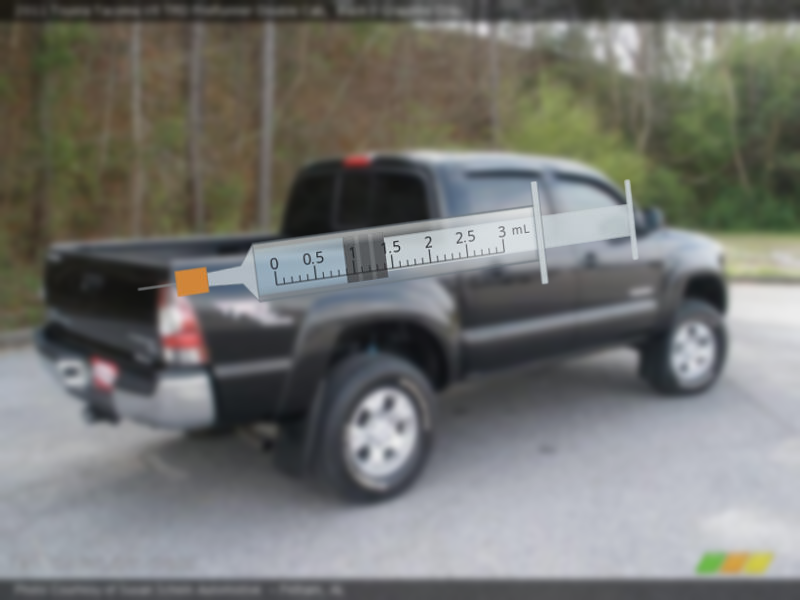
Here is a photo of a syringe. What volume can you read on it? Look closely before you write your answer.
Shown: 0.9 mL
